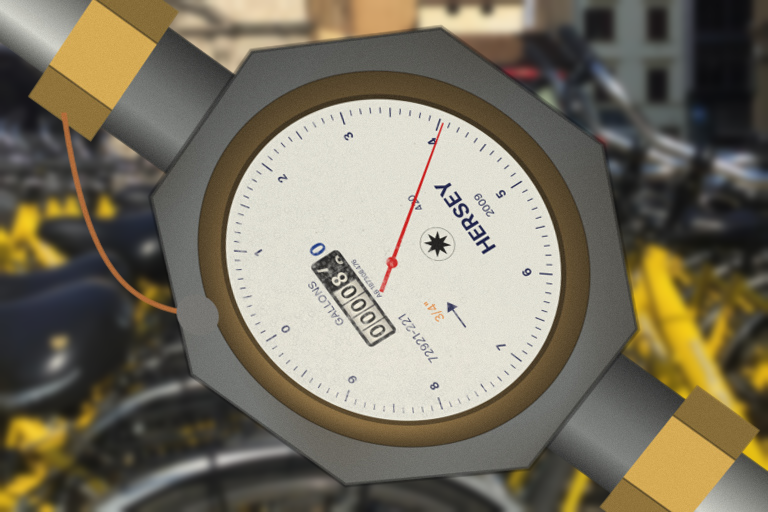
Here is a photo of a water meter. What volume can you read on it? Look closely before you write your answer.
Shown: 874.0 gal
